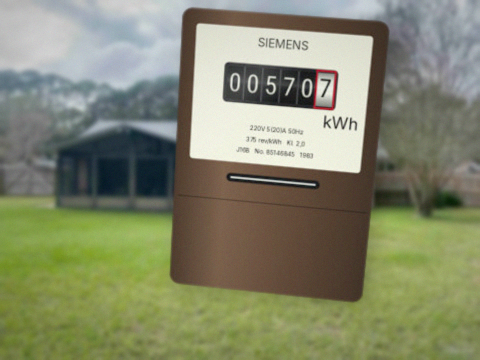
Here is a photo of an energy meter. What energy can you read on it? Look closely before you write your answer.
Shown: 570.7 kWh
